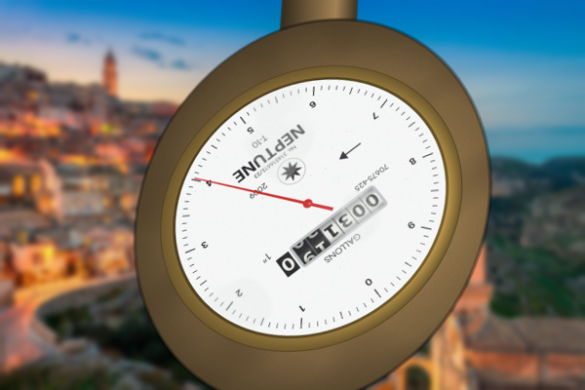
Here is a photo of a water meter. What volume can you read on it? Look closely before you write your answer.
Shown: 31194.0 gal
